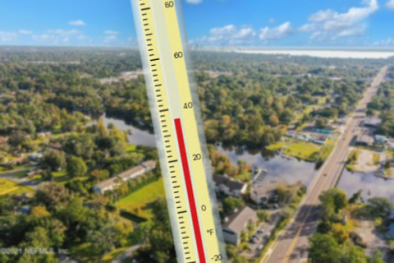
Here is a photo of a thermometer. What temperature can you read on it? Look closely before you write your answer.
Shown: 36 °F
